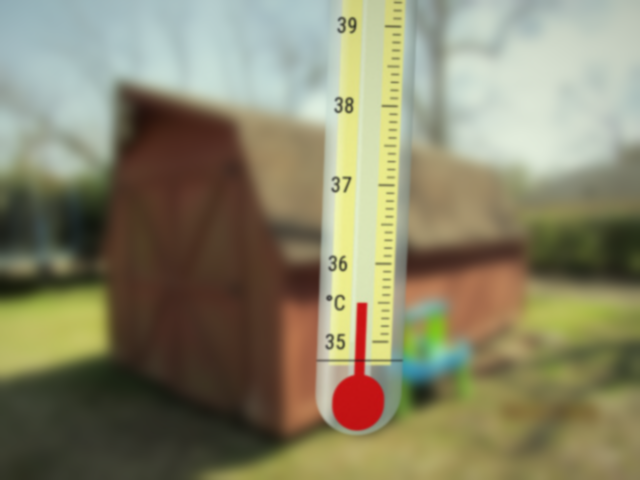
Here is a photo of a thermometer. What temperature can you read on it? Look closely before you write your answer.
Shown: 35.5 °C
